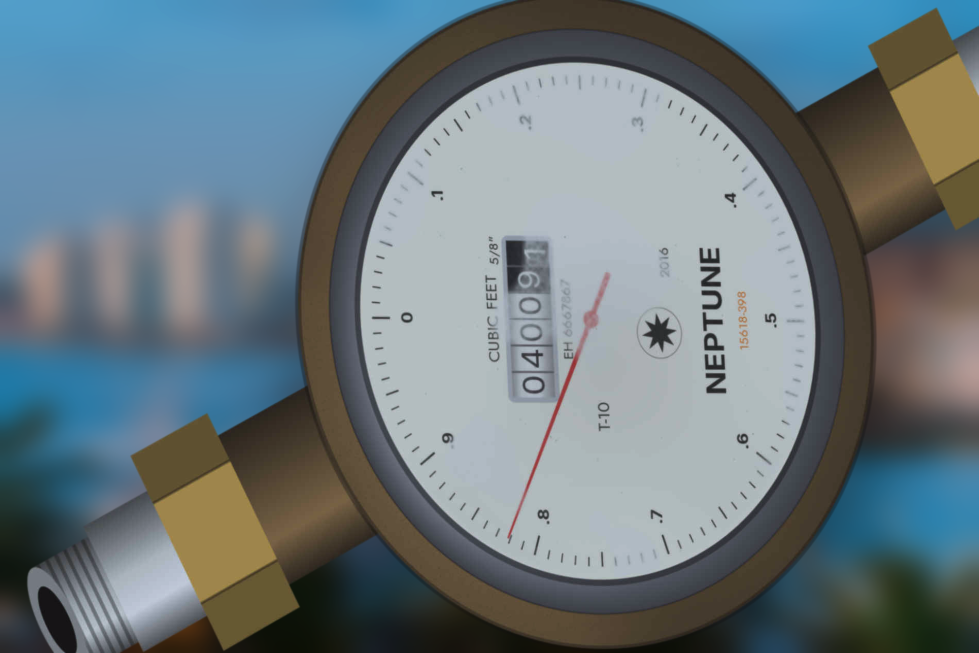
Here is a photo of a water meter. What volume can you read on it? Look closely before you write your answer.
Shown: 40090.82 ft³
